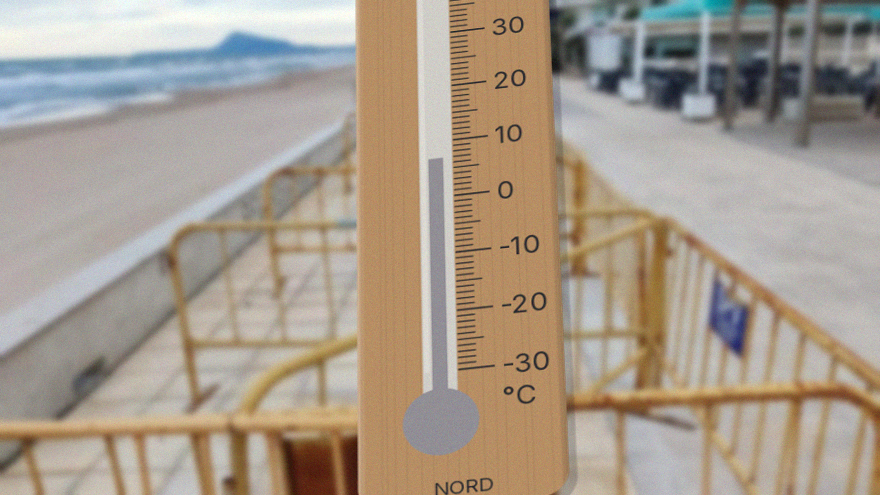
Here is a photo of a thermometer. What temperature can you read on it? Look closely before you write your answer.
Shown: 7 °C
